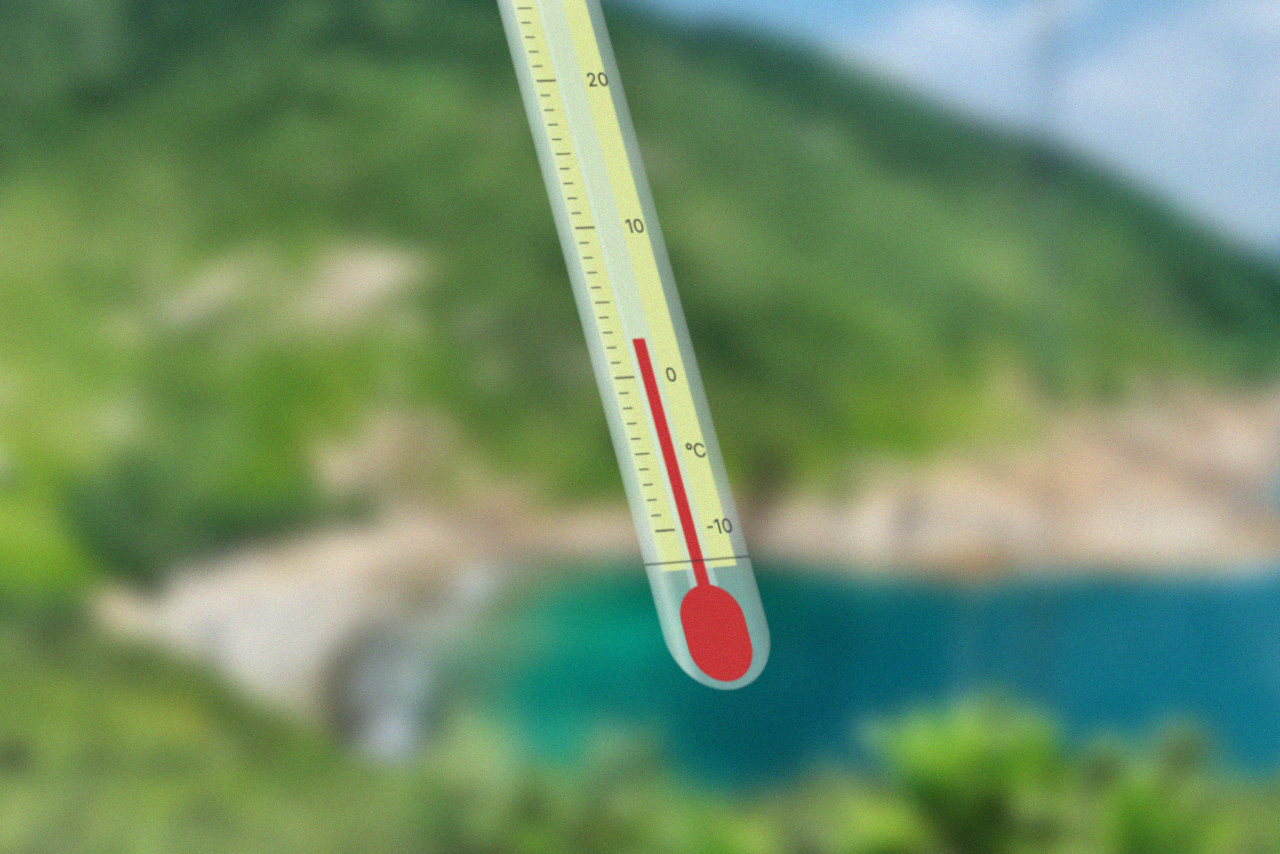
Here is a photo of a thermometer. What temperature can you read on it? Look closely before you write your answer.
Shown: 2.5 °C
